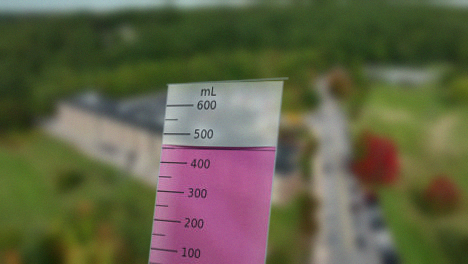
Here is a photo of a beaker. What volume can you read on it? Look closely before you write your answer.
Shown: 450 mL
